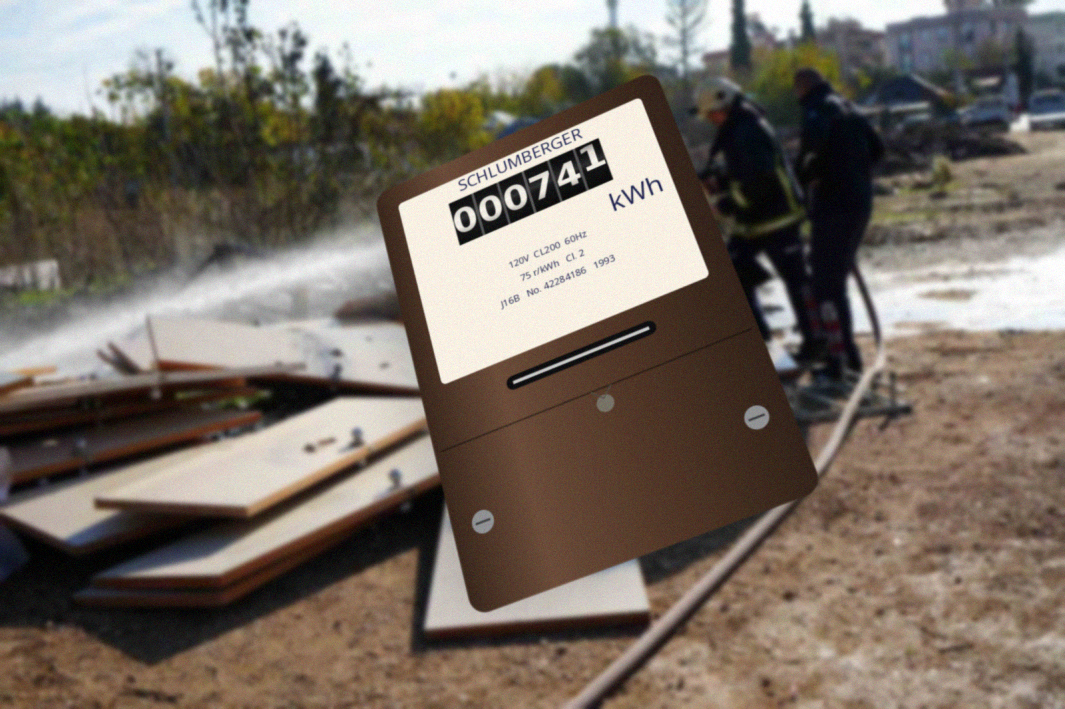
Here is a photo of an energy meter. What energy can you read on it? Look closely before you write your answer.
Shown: 741 kWh
